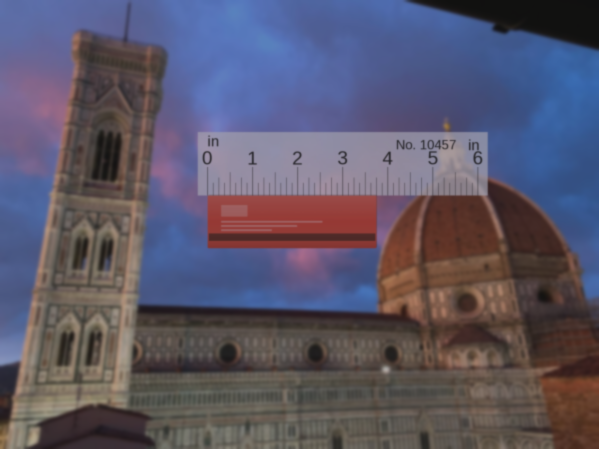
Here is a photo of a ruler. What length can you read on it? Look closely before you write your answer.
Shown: 3.75 in
